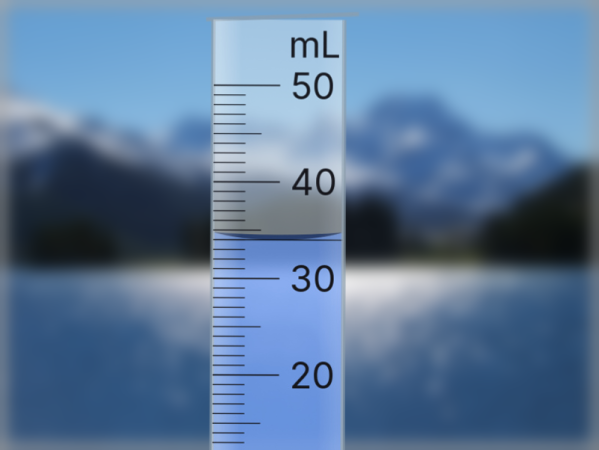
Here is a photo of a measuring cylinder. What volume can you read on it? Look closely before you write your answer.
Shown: 34 mL
